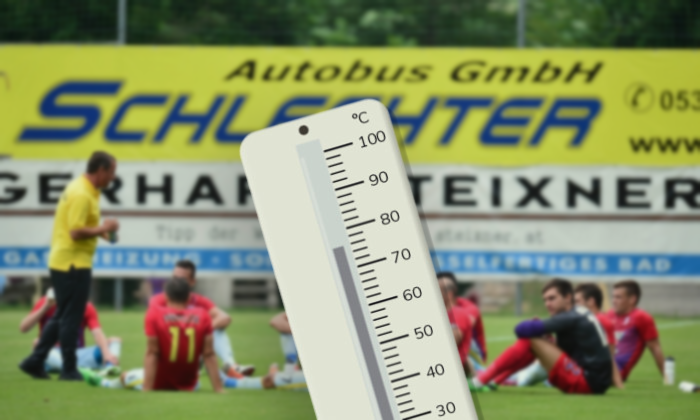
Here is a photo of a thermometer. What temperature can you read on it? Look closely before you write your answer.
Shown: 76 °C
